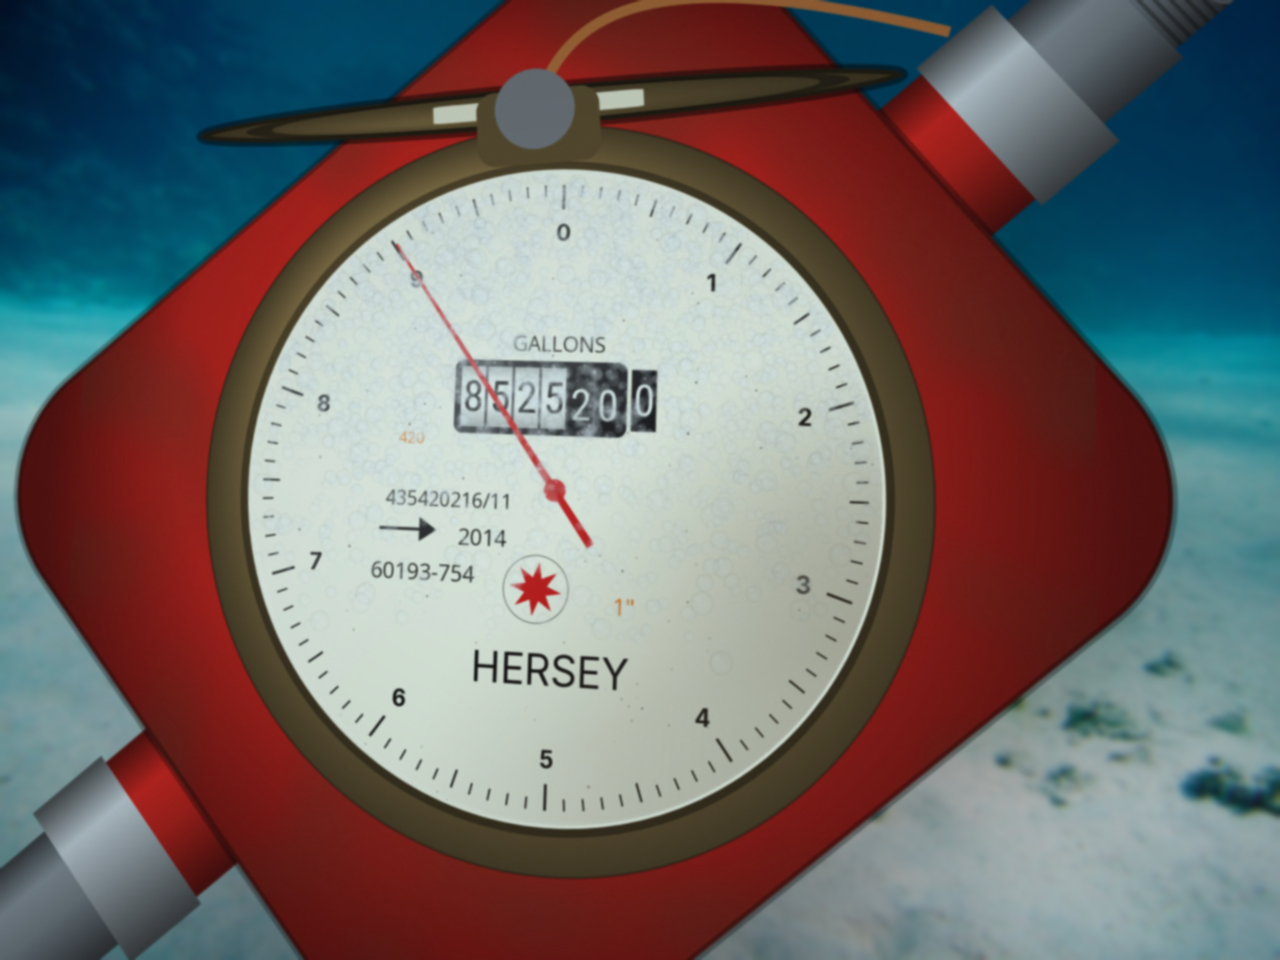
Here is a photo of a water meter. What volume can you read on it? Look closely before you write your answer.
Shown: 8525199.0 gal
